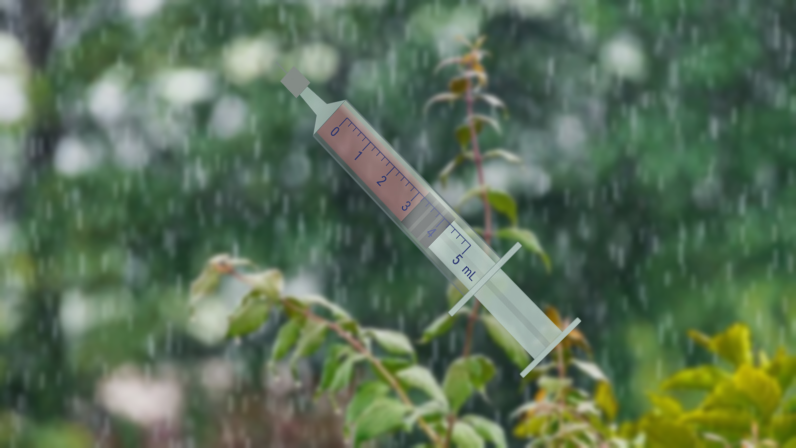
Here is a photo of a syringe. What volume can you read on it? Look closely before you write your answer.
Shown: 3.2 mL
